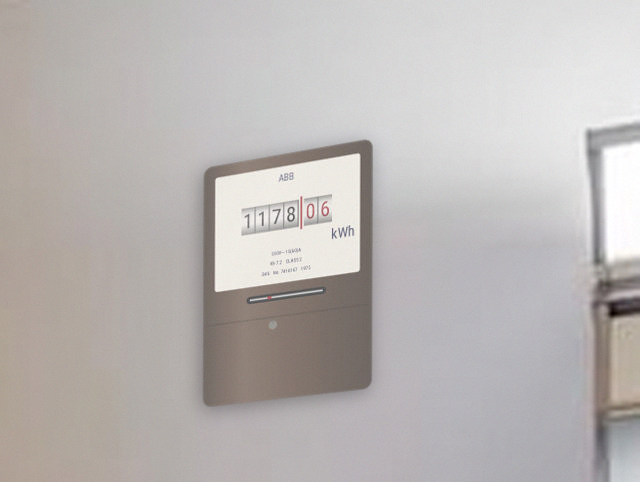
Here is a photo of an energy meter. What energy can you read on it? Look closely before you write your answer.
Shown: 1178.06 kWh
